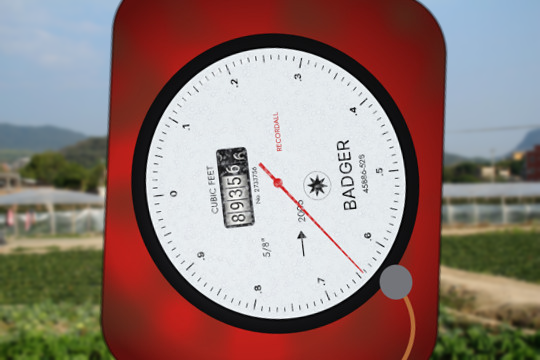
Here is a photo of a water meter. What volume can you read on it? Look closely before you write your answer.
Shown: 893565.64 ft³
